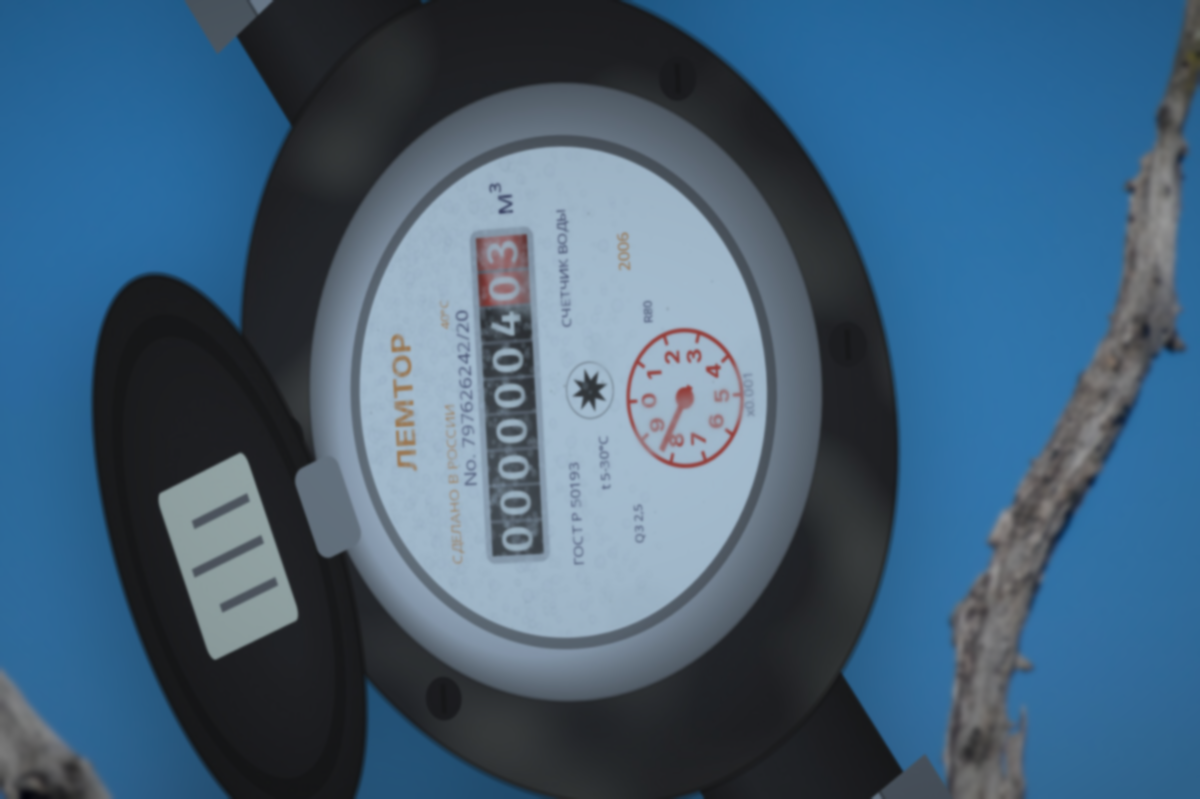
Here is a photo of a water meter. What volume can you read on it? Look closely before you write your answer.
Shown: 4.038 m³
